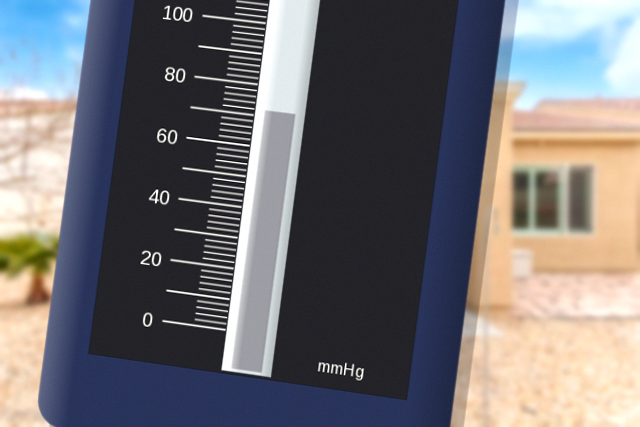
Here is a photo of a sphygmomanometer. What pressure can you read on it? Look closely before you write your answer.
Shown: 72 mmHg
